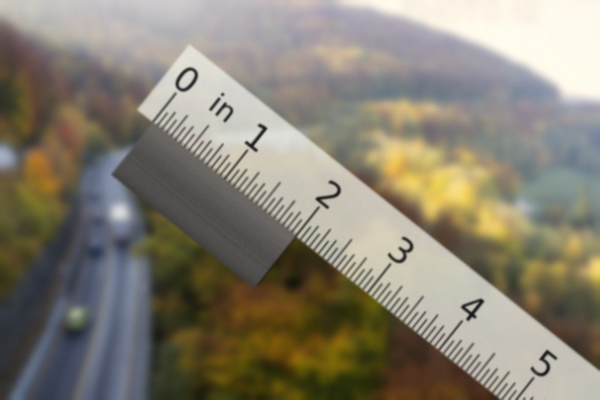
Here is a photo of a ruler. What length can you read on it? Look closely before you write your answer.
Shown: 2 in
